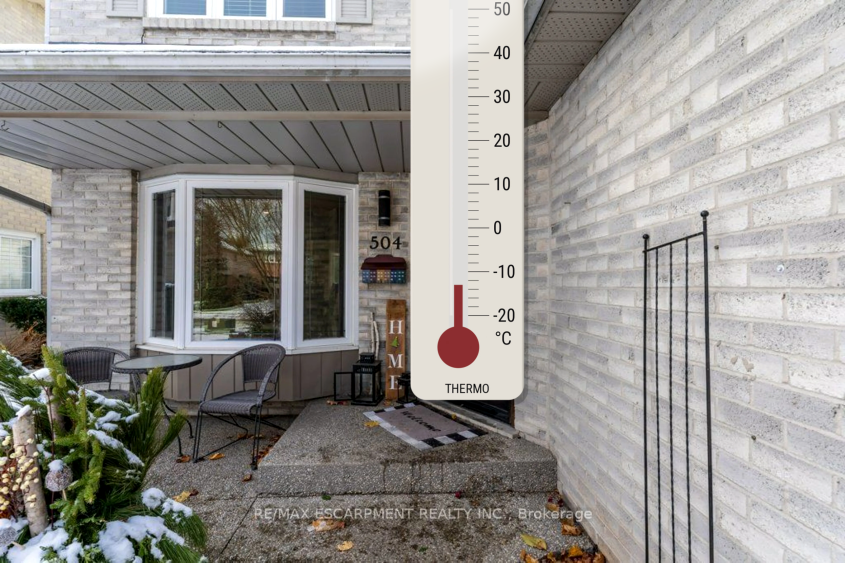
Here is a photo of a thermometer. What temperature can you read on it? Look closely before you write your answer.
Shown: -13 °C
